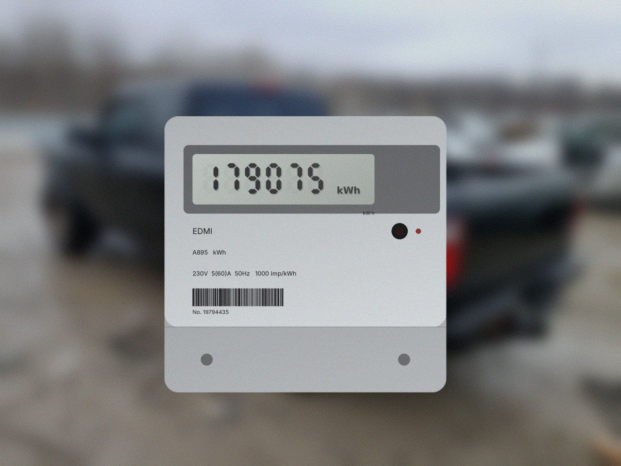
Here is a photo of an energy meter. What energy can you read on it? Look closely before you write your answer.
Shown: 179075 kWh
